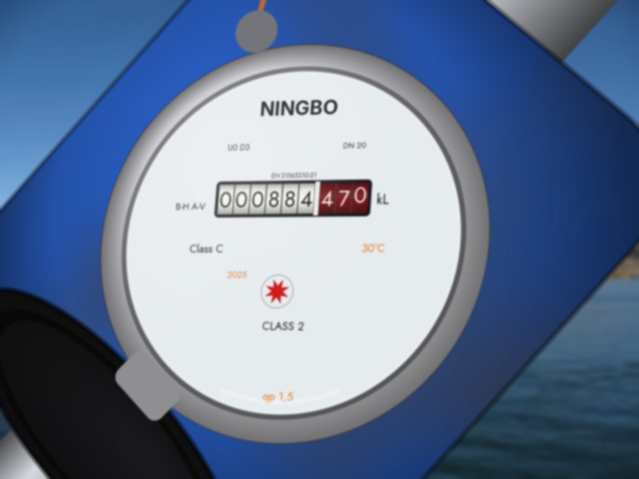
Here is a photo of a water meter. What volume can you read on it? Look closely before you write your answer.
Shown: 884.470 kL
